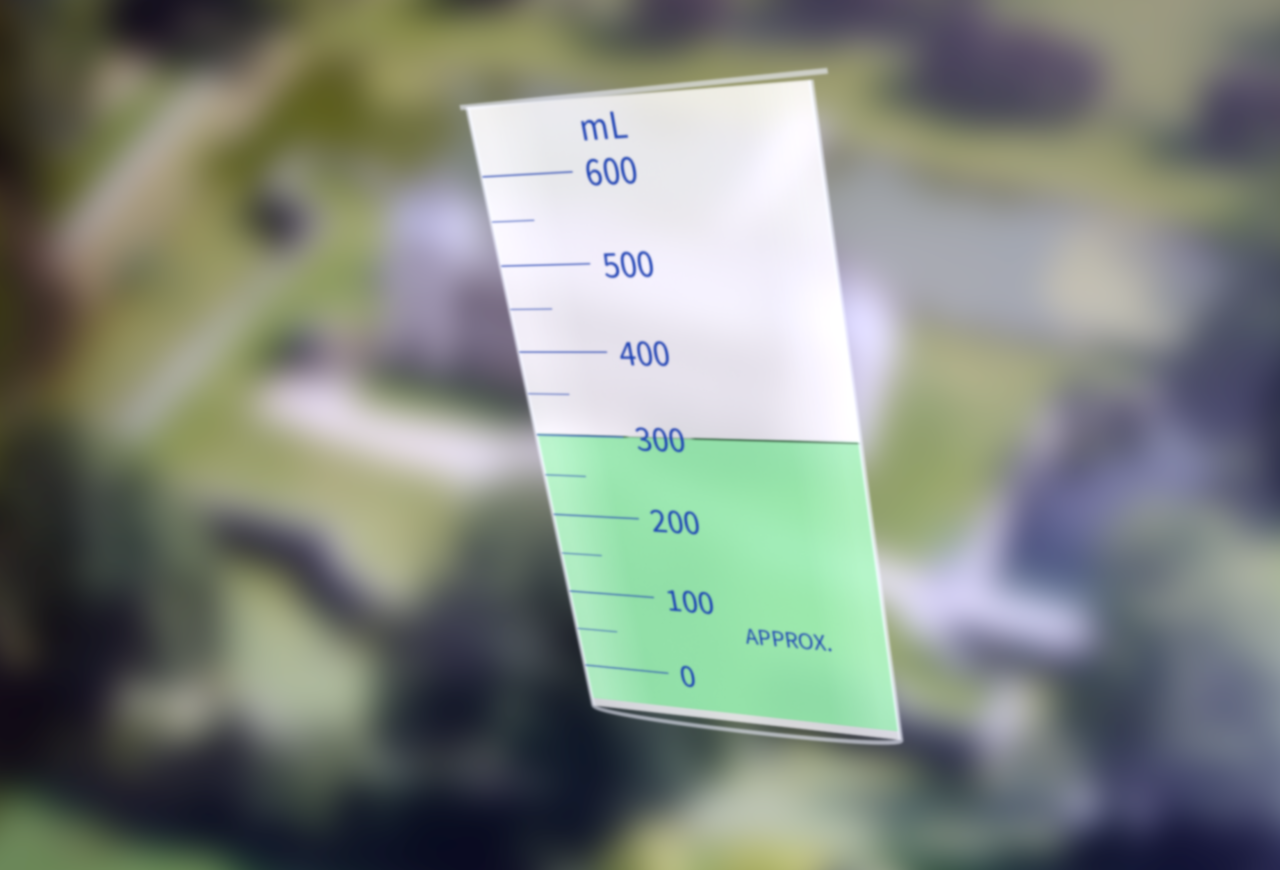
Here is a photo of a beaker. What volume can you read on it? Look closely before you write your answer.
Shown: 300 mL
